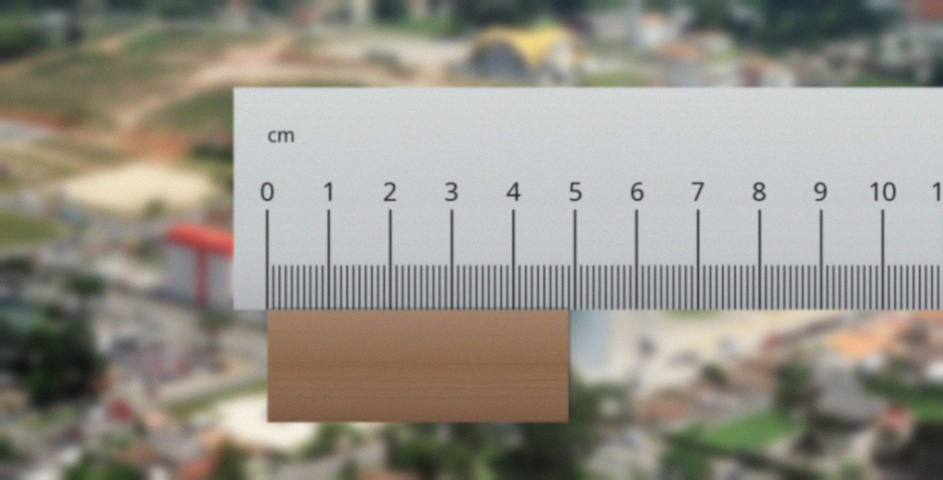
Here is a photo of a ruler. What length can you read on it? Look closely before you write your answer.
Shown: 4.9 cm
